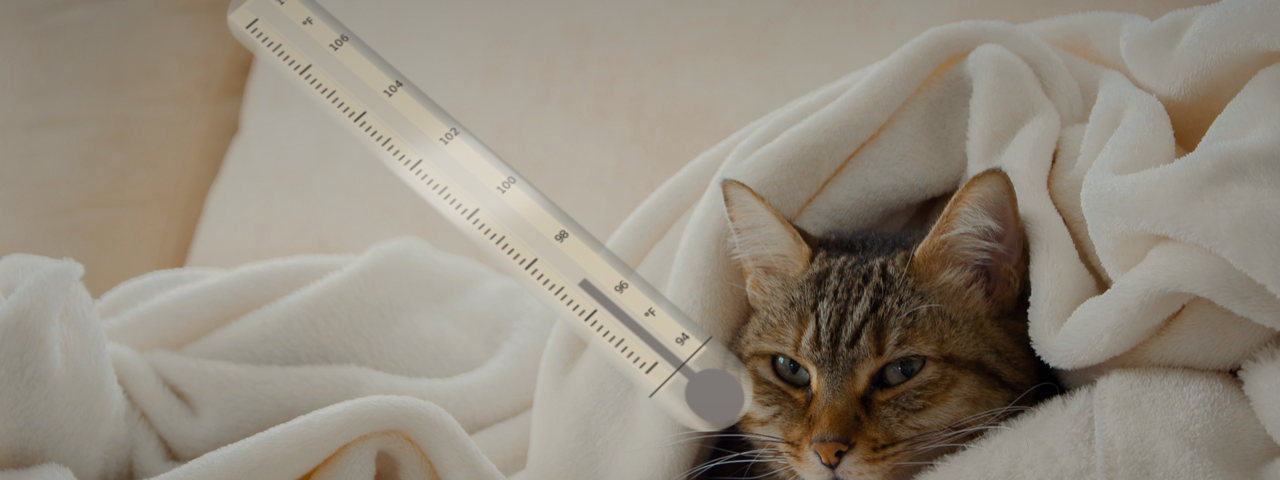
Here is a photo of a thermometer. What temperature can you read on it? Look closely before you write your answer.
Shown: 96.8 °F
